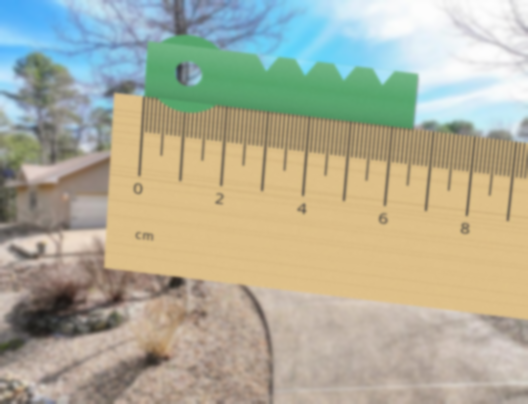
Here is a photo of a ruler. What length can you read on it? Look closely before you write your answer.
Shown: 6.5 cm
